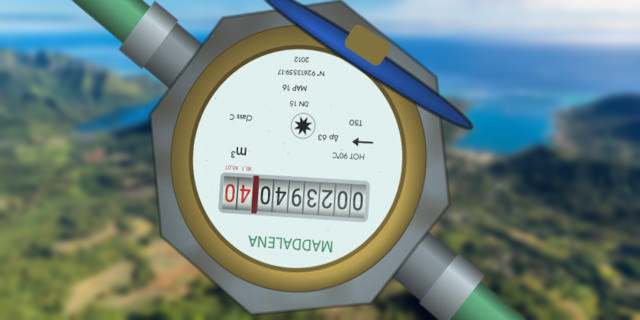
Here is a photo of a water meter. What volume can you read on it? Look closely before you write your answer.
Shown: 23940.40 m³
